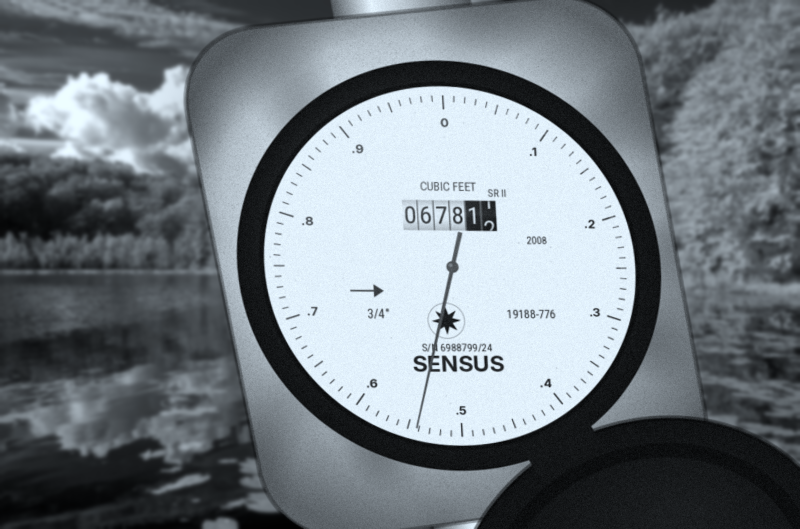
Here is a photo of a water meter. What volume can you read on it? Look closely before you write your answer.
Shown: 67811.54 ft³
